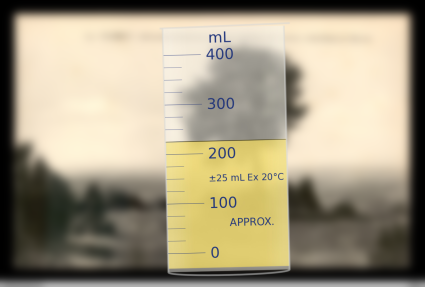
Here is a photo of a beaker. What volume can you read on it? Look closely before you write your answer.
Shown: 225 mL
